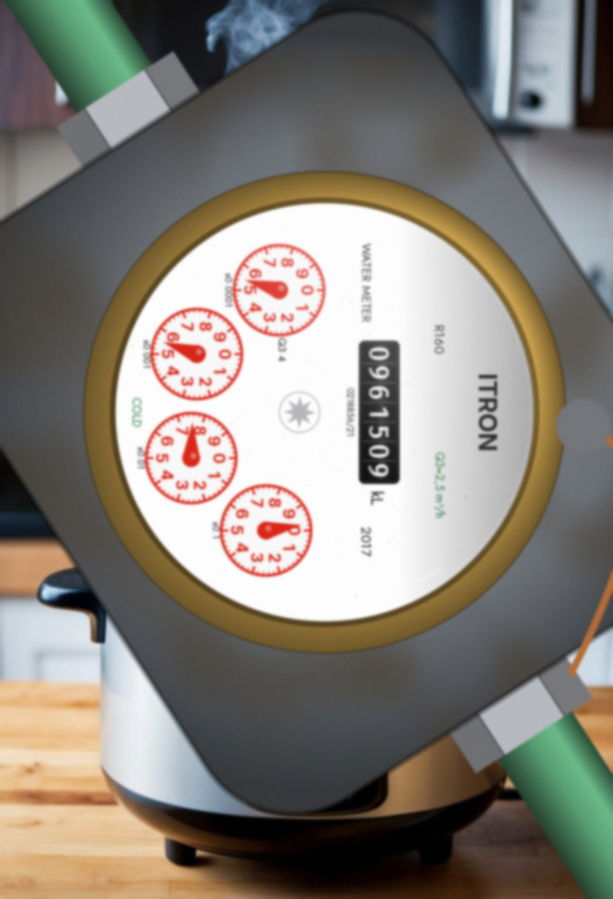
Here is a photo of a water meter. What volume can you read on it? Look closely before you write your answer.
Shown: 961508.9755 kL
